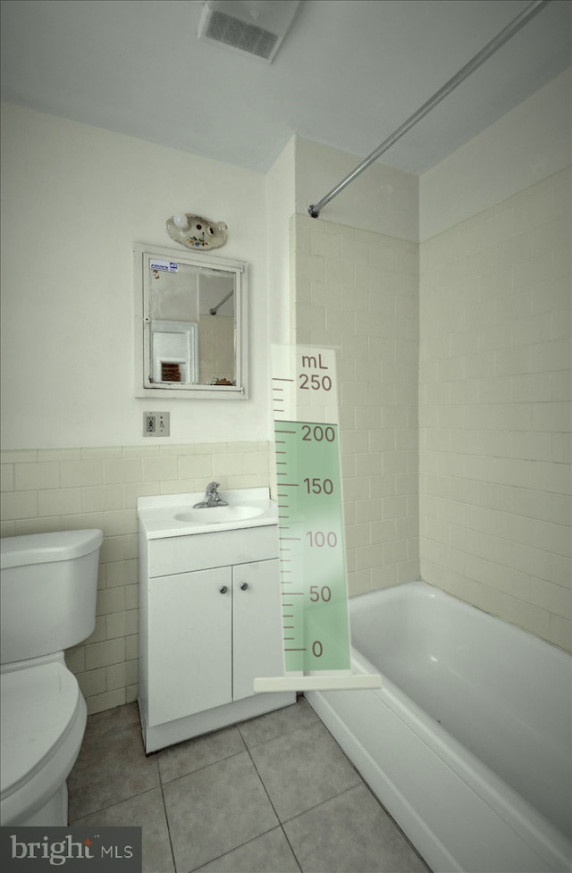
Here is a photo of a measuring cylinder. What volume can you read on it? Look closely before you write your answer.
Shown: 210 mL
